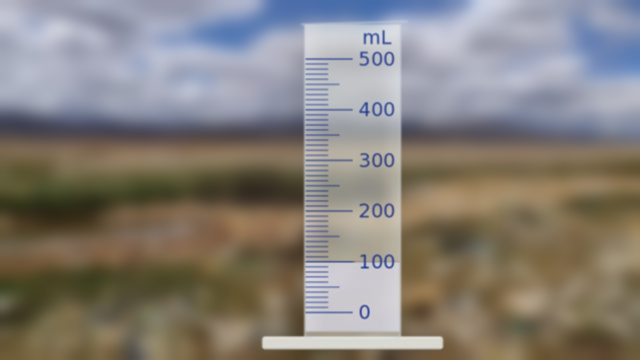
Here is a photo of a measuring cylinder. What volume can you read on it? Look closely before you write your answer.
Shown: 100 mL
